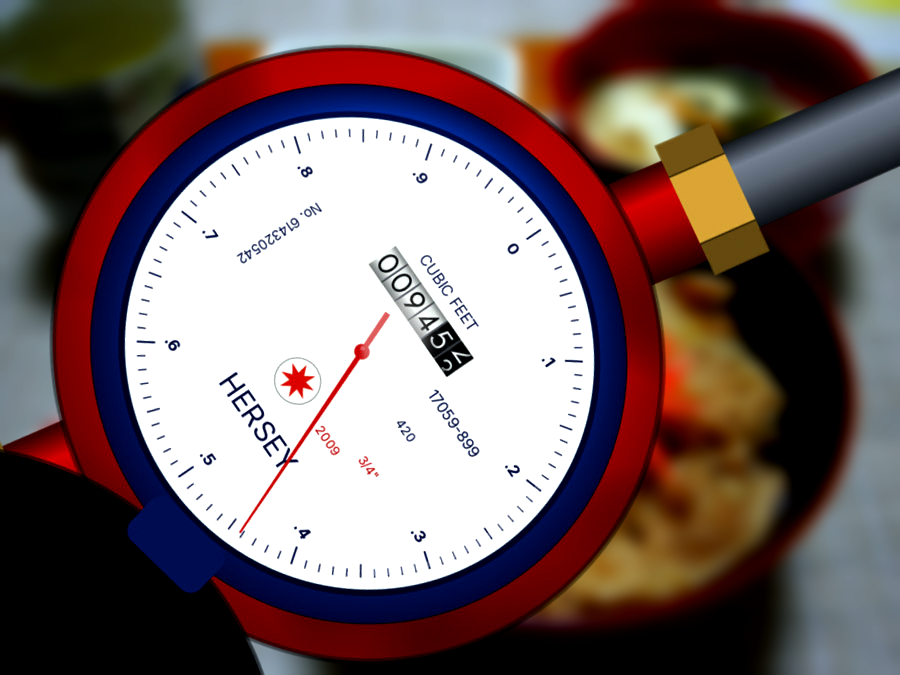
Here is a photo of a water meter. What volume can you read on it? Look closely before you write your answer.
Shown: 9452.44 ft³
